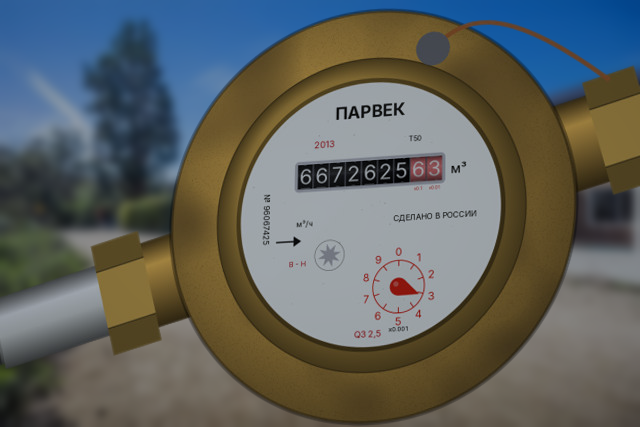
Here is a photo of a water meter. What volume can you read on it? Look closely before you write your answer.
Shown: 6672625.633 m³
